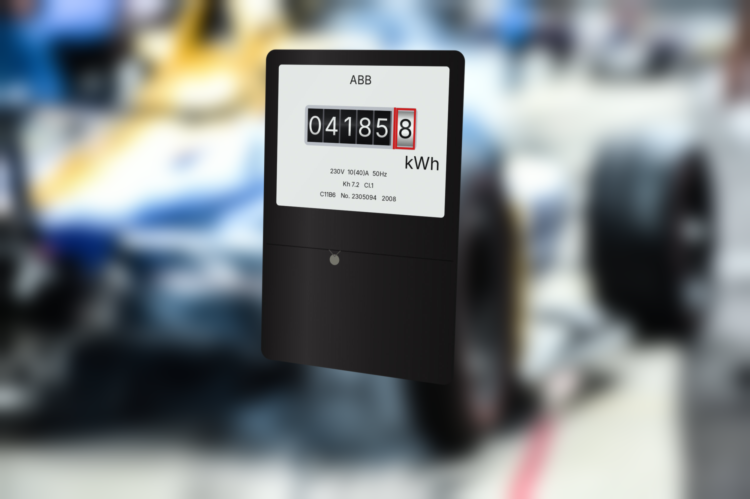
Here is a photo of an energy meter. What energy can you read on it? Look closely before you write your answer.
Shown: 4185.8 kWh
